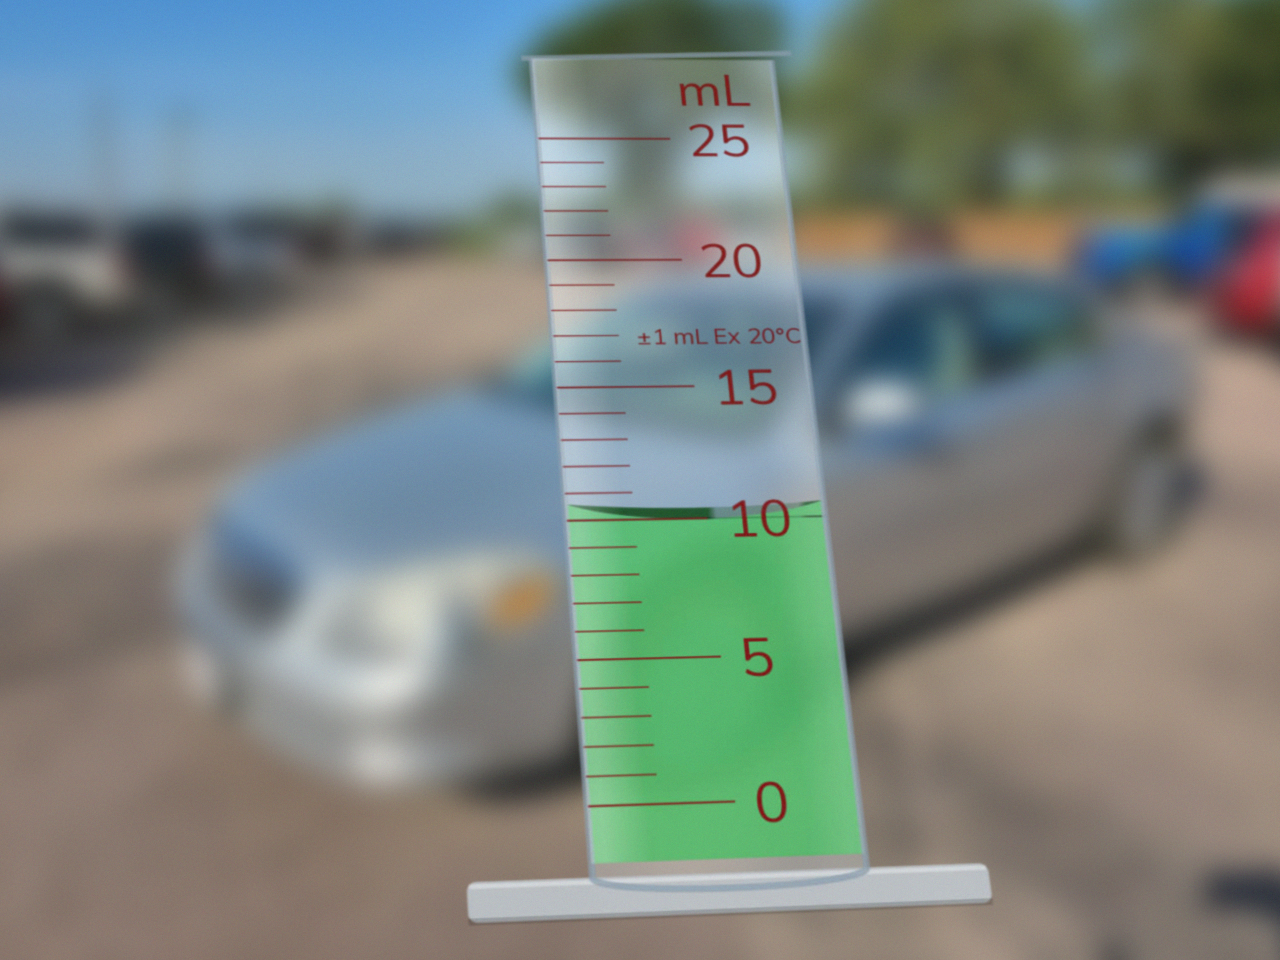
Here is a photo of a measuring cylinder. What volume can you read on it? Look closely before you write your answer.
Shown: 10 mL
